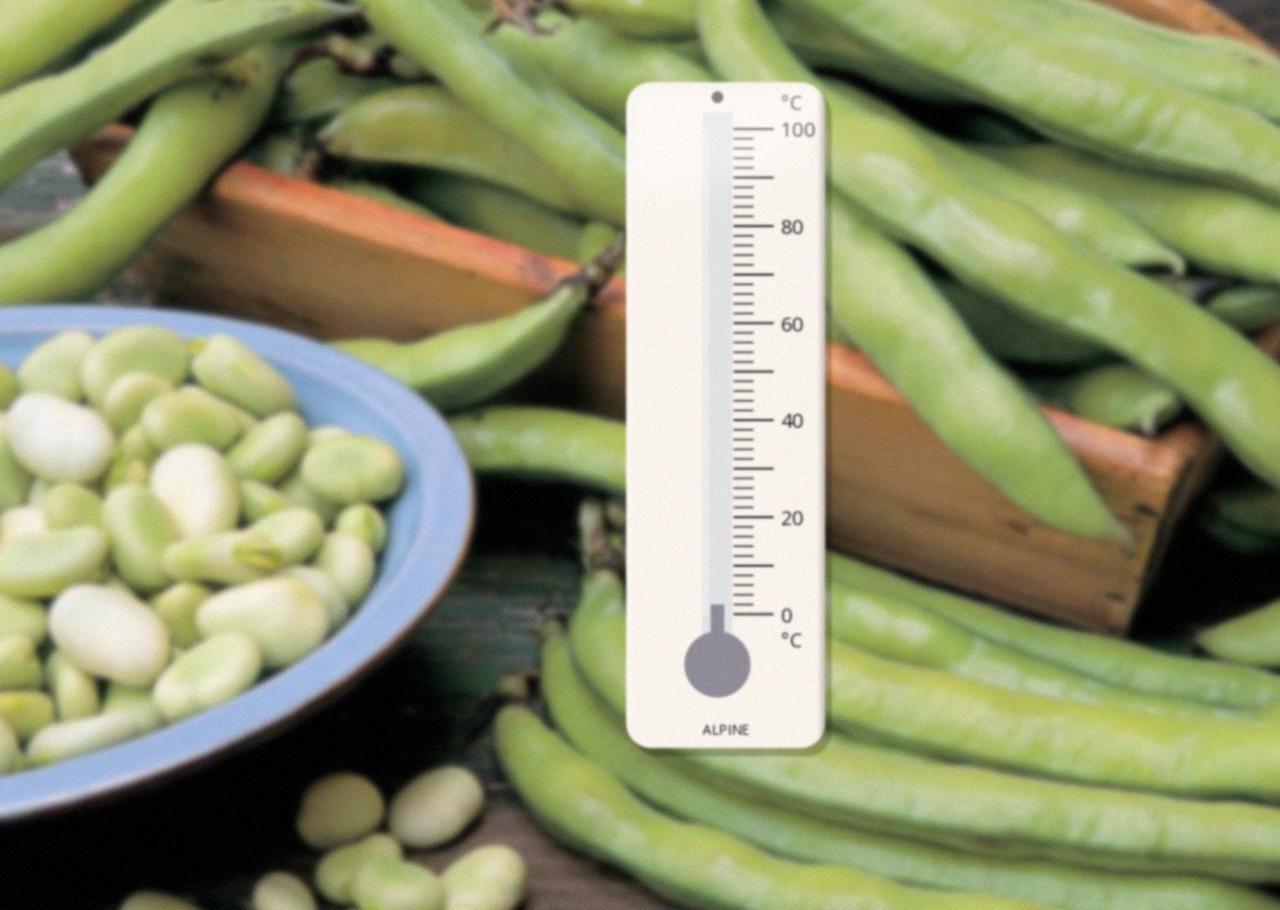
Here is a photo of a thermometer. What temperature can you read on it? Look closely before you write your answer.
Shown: 2 °C
